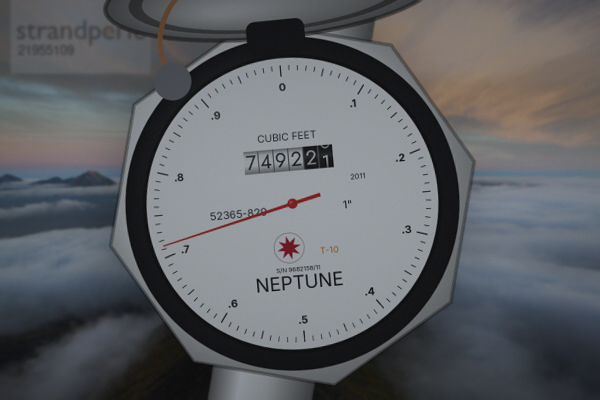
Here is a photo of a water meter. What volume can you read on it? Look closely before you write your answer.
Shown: 749220.71 ft³
